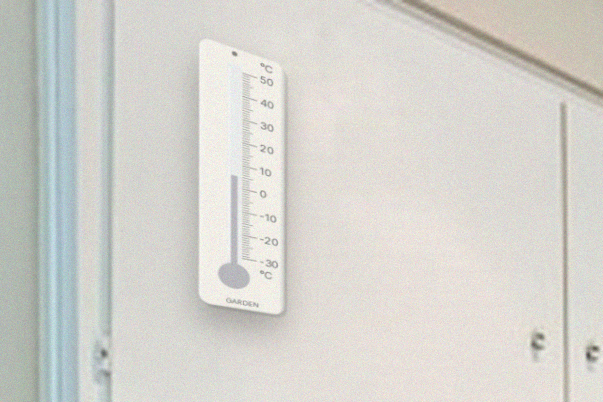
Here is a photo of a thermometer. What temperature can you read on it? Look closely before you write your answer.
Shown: 5 °C
